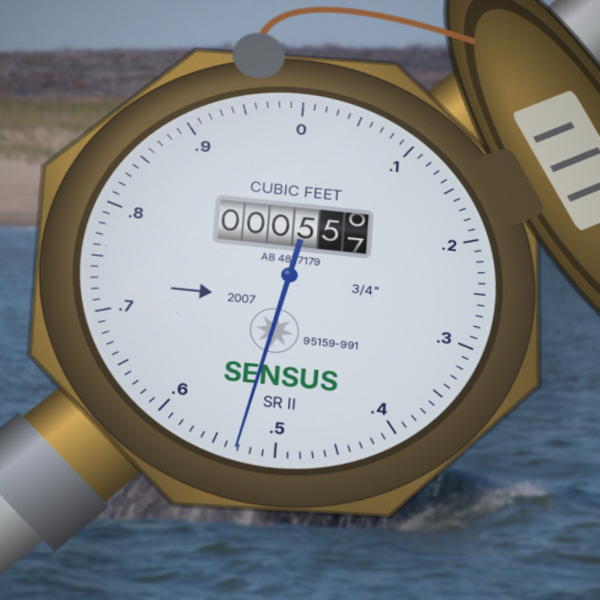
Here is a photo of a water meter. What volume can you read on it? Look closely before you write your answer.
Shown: 556.53 ft³
